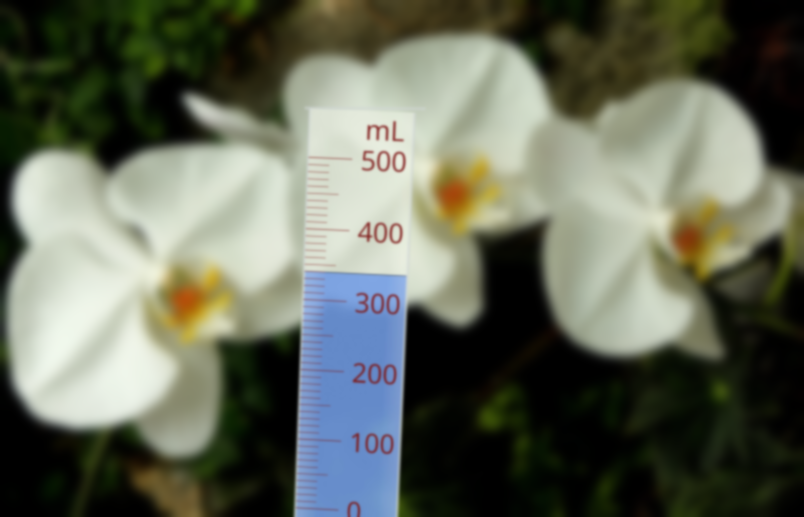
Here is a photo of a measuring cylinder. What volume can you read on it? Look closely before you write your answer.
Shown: 340 mL
